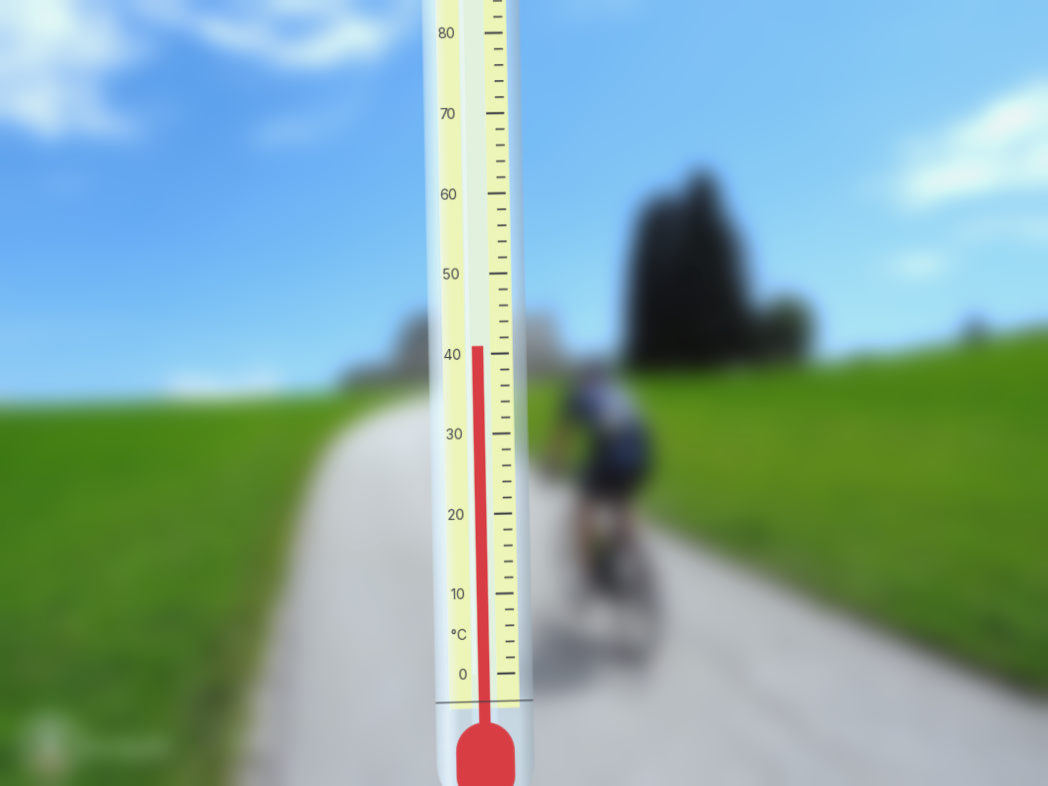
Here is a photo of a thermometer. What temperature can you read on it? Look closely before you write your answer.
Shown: 41 °C
